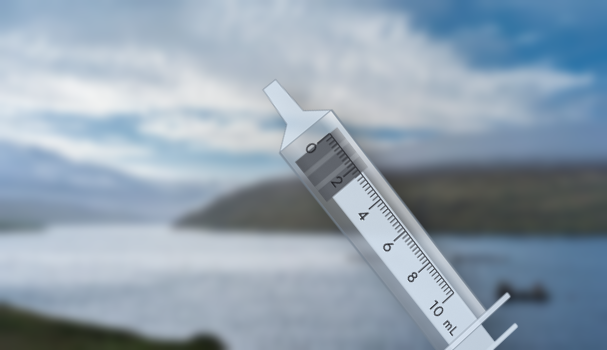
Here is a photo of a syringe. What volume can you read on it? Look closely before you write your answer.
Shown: 0 mL
